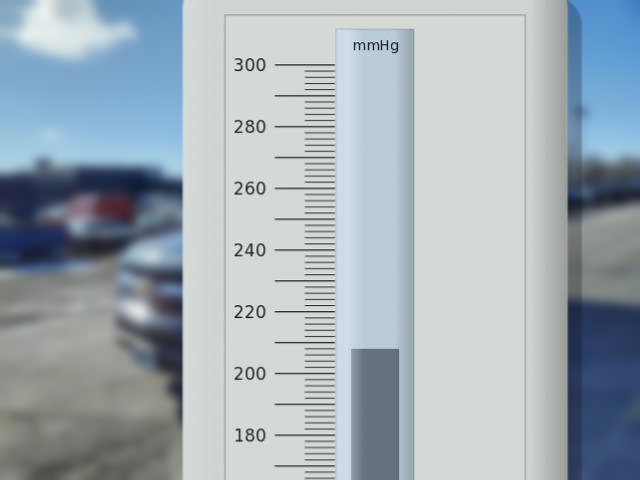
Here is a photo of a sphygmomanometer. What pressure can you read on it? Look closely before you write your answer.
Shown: 208 mmHg
